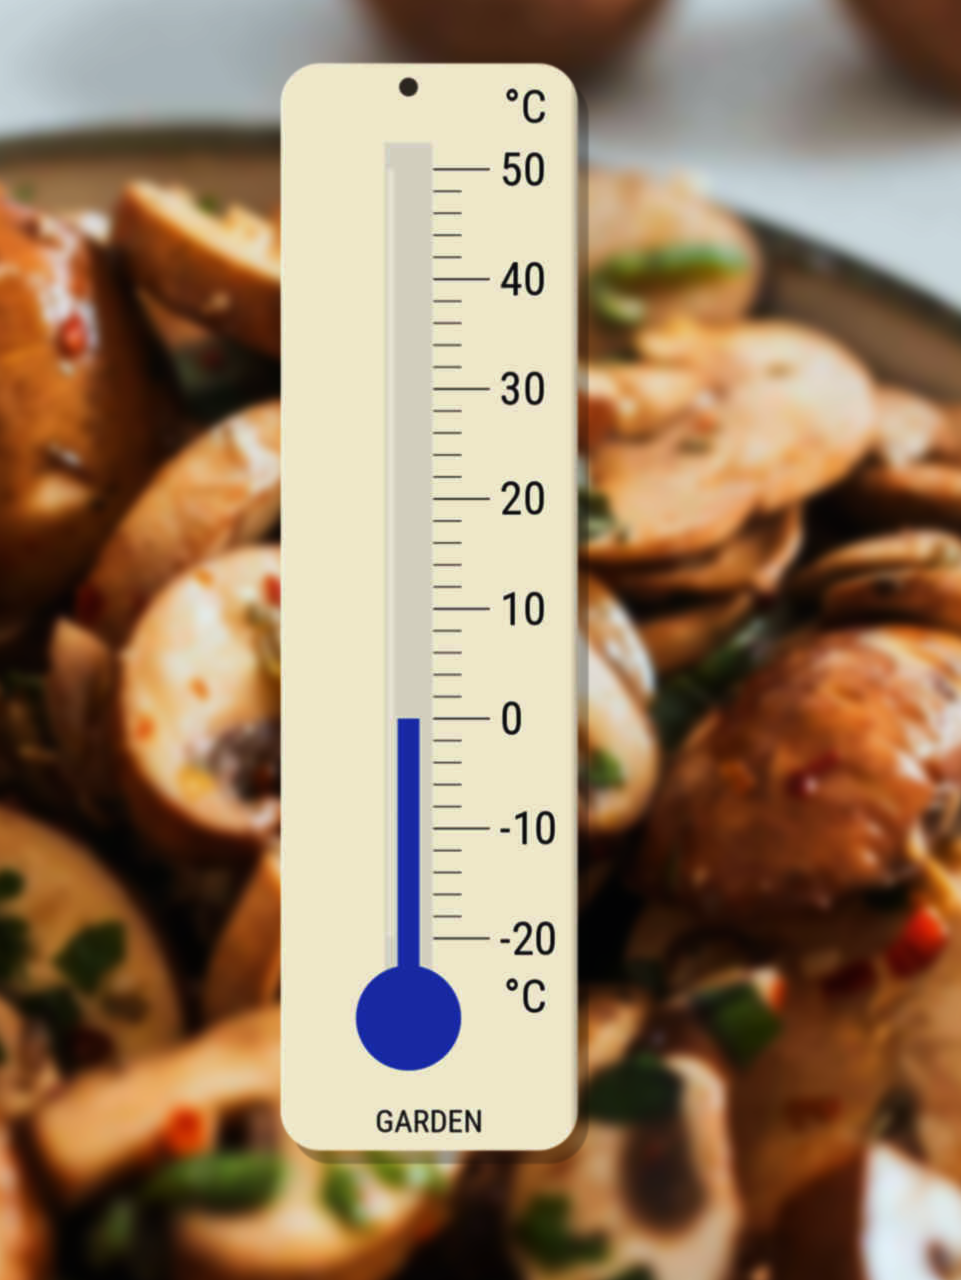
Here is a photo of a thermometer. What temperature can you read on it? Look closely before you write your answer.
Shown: 0 °C
